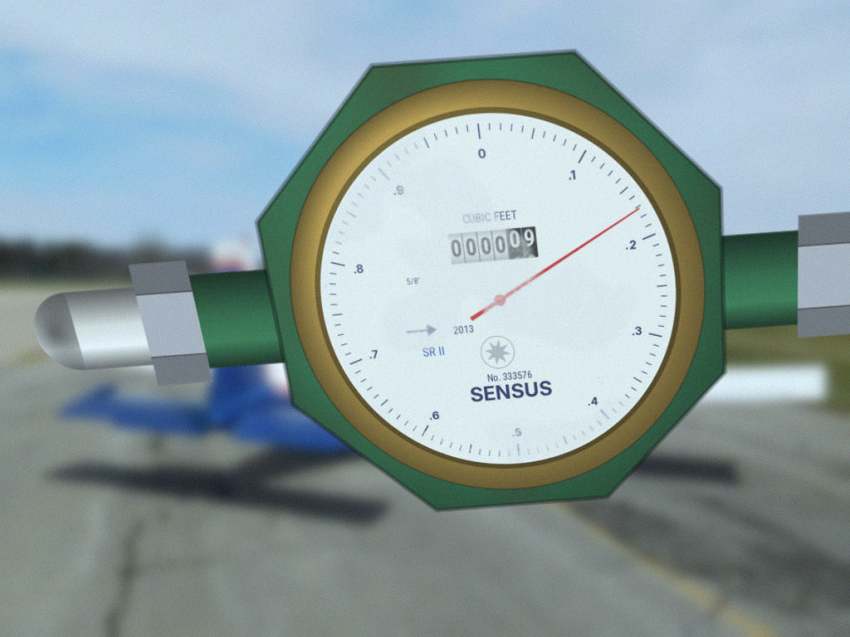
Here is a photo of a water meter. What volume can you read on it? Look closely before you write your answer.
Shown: 9.17 ft³
